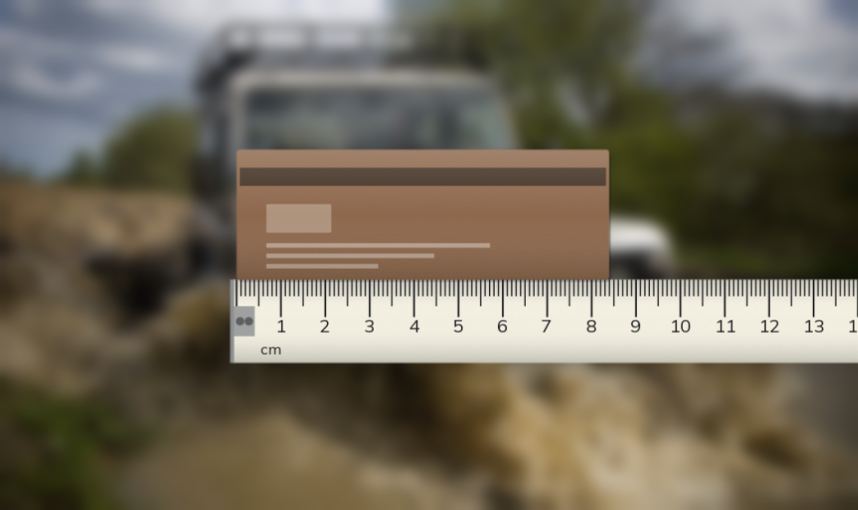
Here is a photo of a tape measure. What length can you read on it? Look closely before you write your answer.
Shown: 8.4 cm
